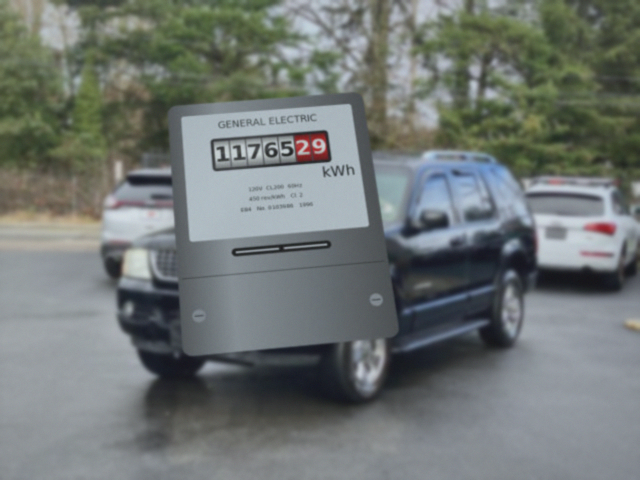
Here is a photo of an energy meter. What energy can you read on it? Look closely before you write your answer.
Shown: 11765.29 kWh
